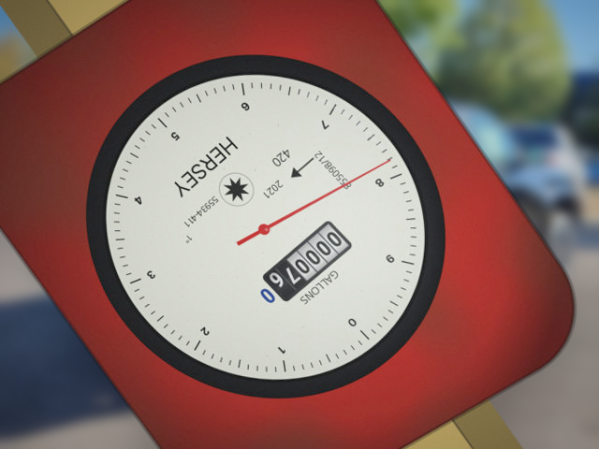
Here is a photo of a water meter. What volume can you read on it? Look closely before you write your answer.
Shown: 757.8 gal
